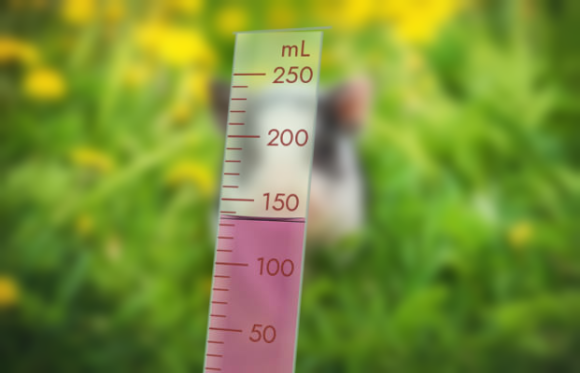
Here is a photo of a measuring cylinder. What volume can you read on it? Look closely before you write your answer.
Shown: 135 mL
